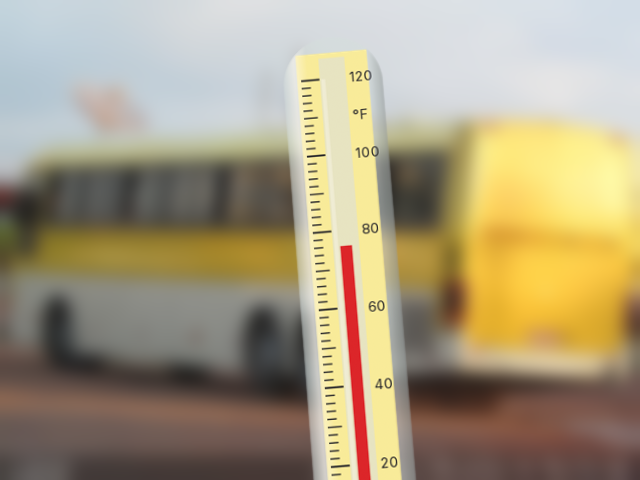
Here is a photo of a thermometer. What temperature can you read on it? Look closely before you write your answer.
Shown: 76 °F
